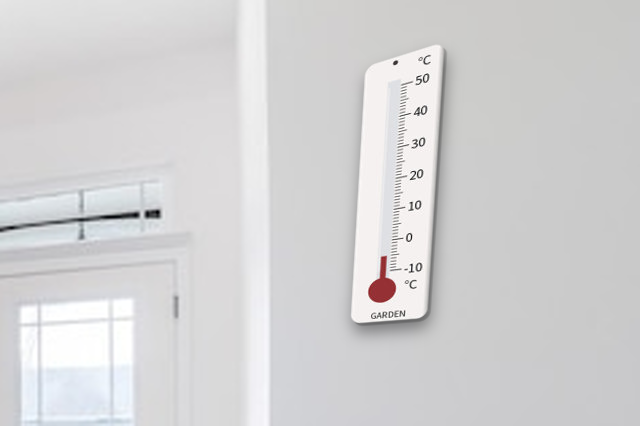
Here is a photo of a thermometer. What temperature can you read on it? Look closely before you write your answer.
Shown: -5 °C
